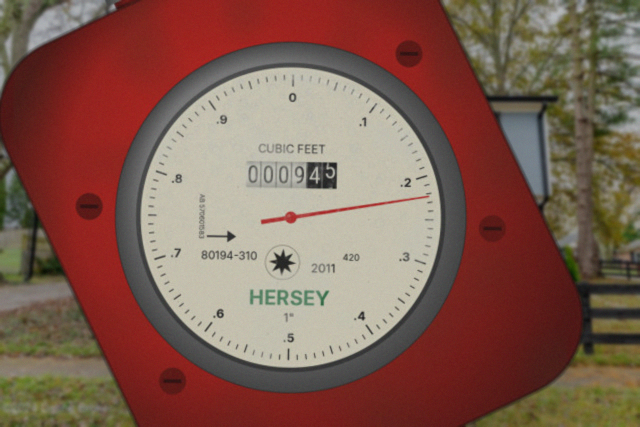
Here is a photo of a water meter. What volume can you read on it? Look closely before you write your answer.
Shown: 945.22 ft³
